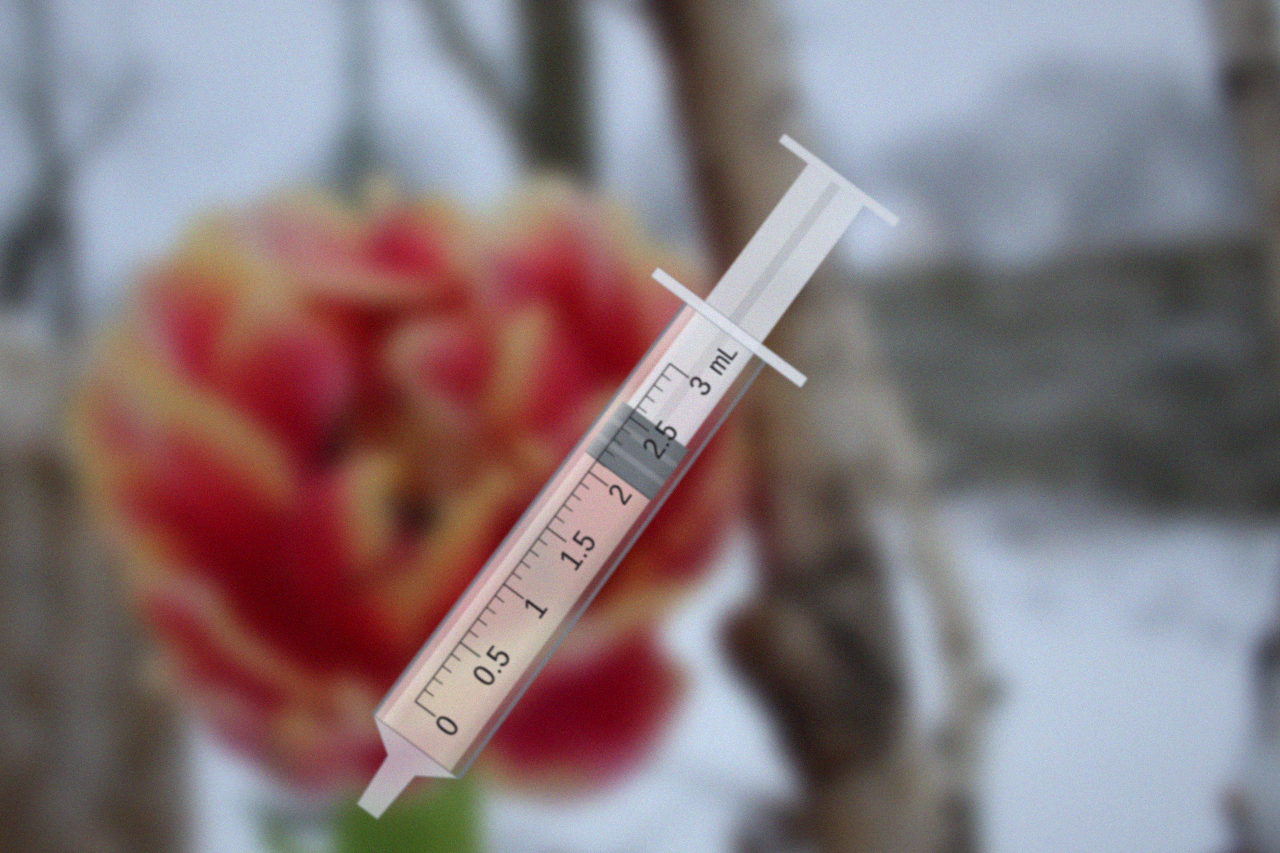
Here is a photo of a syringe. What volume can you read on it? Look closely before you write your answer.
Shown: 2.1 mL
